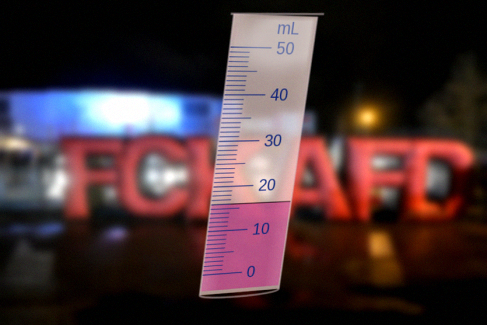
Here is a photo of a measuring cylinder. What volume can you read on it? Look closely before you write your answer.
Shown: 16 mL
